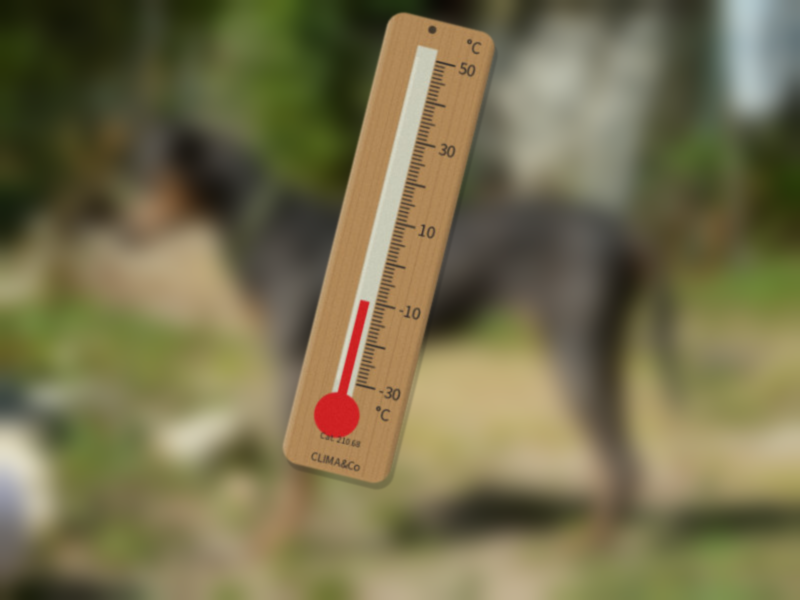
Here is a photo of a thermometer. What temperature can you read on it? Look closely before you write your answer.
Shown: -10 °C
